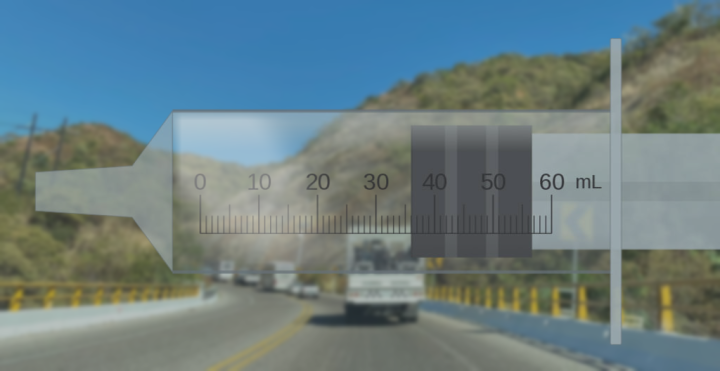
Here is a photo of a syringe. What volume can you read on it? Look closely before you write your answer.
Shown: 36 mL
